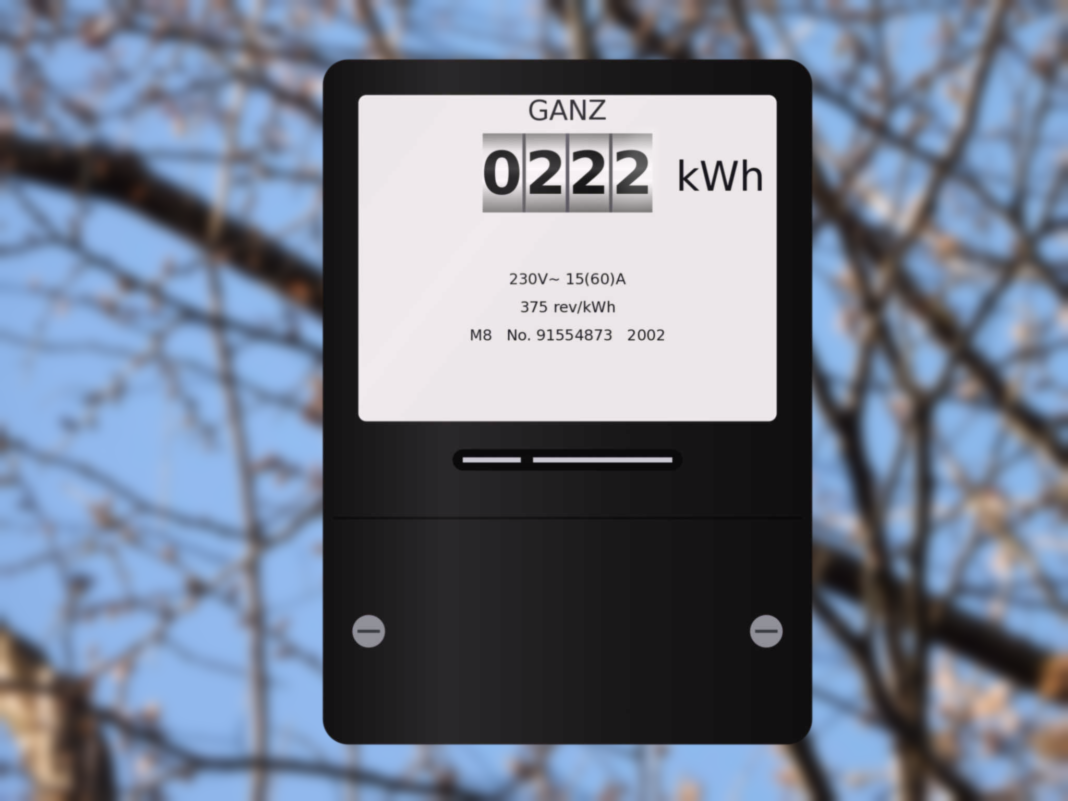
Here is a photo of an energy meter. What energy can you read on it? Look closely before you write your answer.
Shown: 222 kWh
